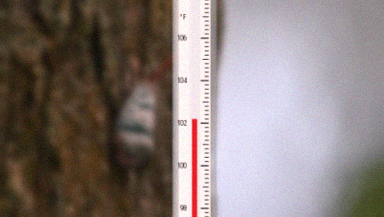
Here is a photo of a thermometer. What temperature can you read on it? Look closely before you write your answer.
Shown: 102.2 °F
